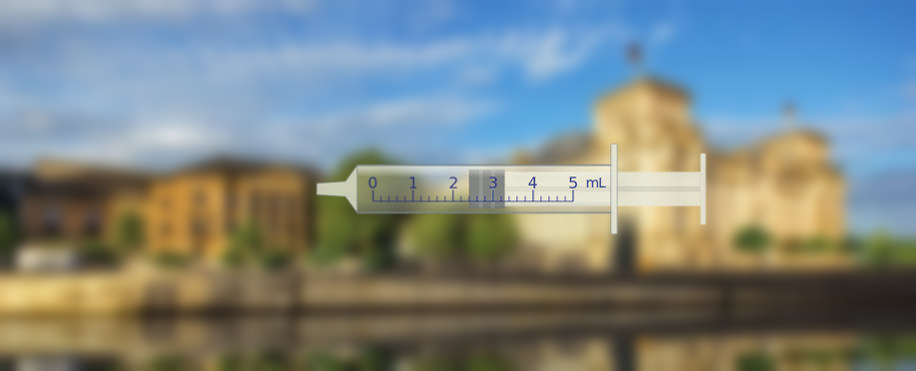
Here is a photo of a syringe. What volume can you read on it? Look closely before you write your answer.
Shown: 2.4 mL
